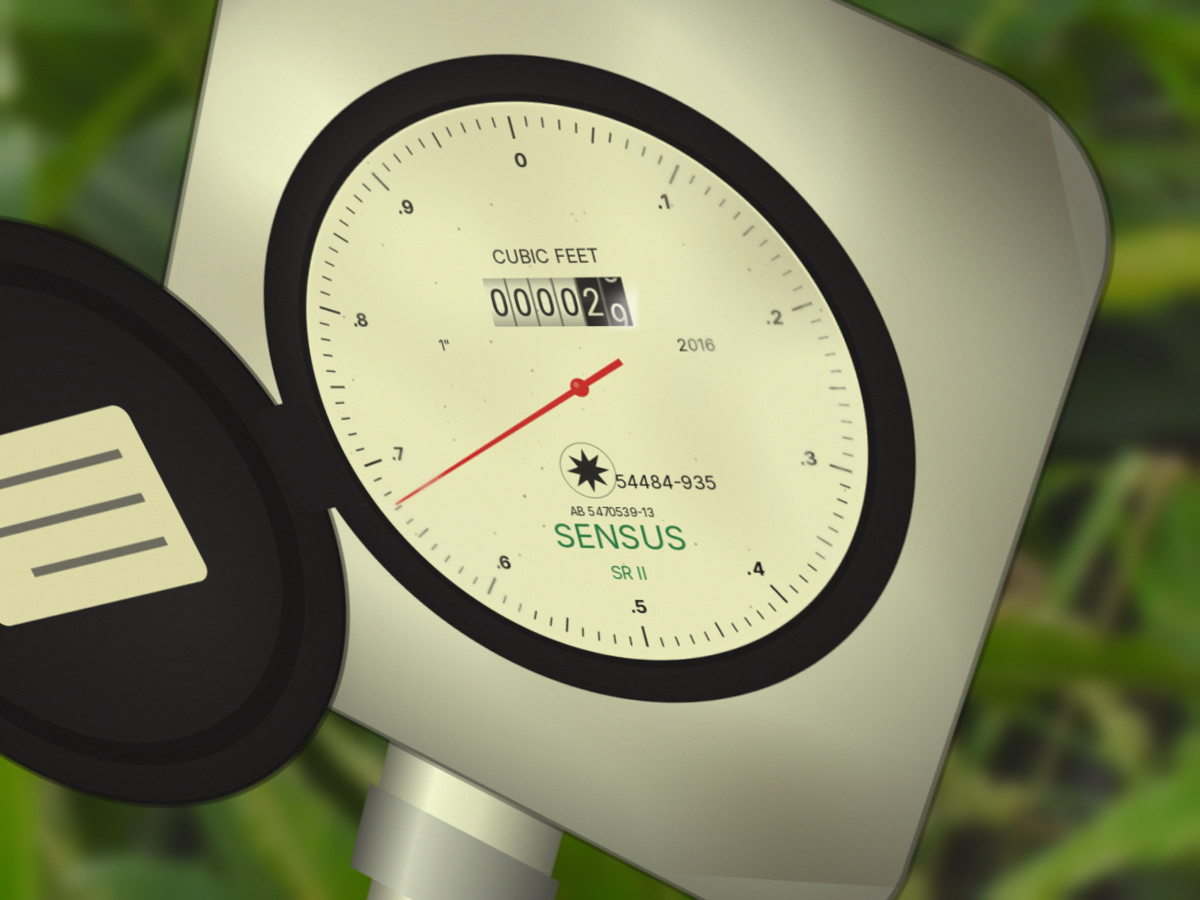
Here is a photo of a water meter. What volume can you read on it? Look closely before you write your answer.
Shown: 28.67 ft³
